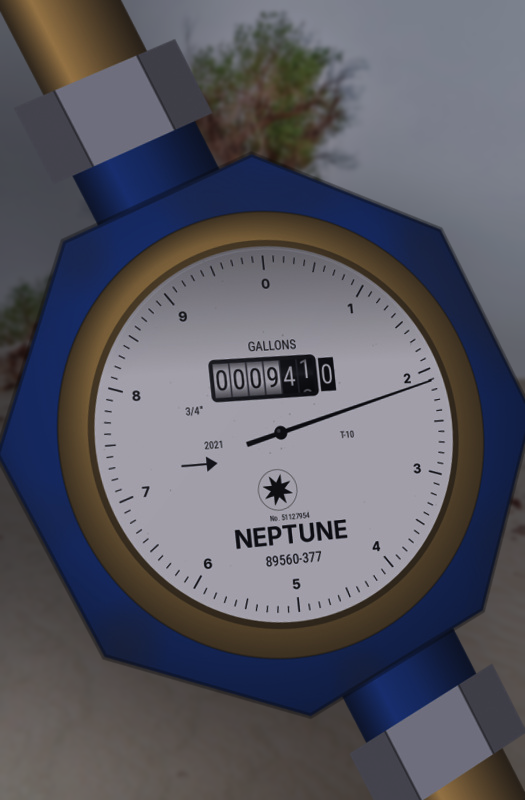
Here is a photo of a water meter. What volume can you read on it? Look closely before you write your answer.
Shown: 9412.1 gal
